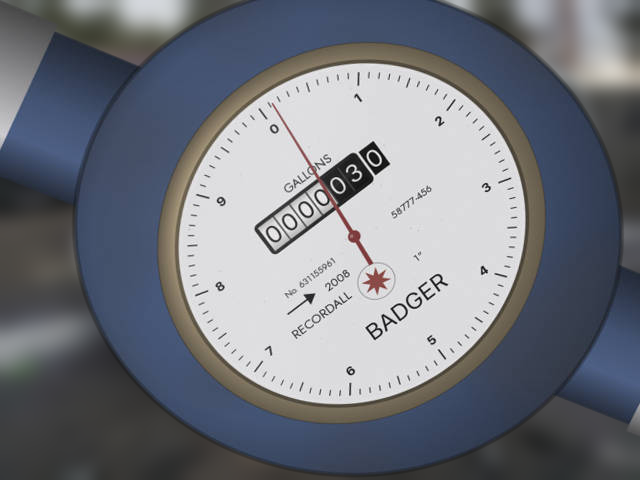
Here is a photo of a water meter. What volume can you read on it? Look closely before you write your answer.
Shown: 30.1 gal
